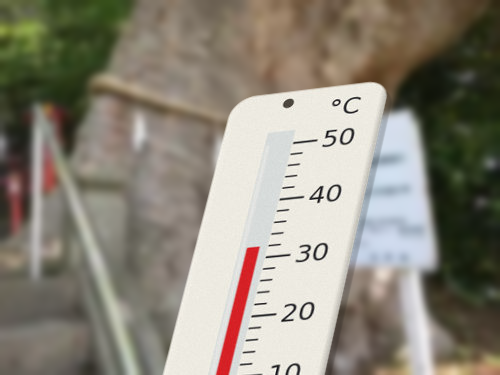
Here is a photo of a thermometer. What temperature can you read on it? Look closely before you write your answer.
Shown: 32 °C
